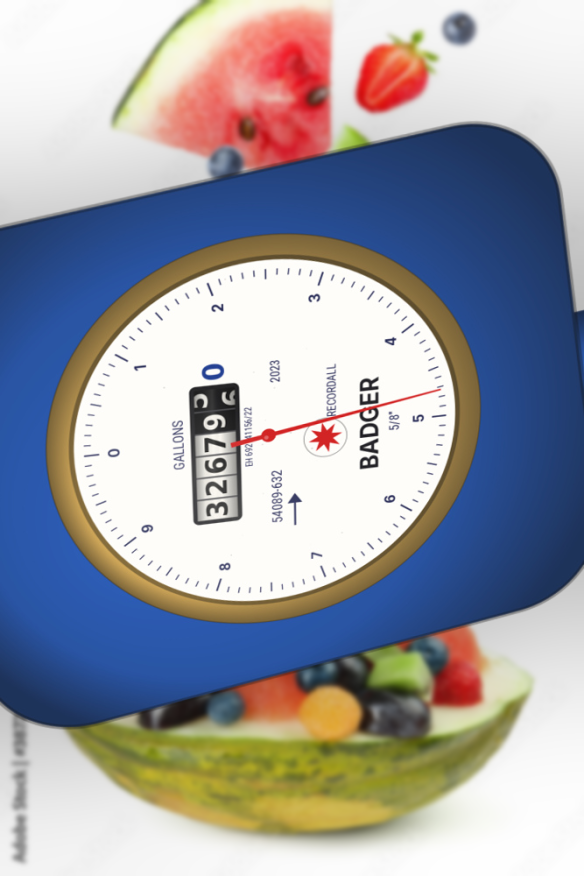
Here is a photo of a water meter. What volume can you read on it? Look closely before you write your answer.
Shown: 3267954.7 gal
